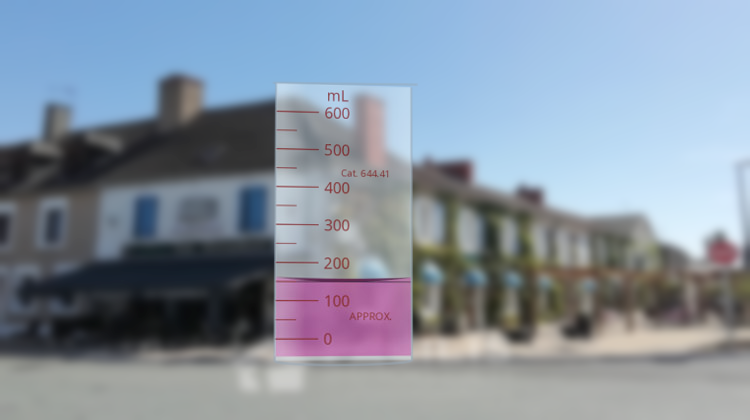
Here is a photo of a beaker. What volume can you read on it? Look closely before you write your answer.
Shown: 150 mL
